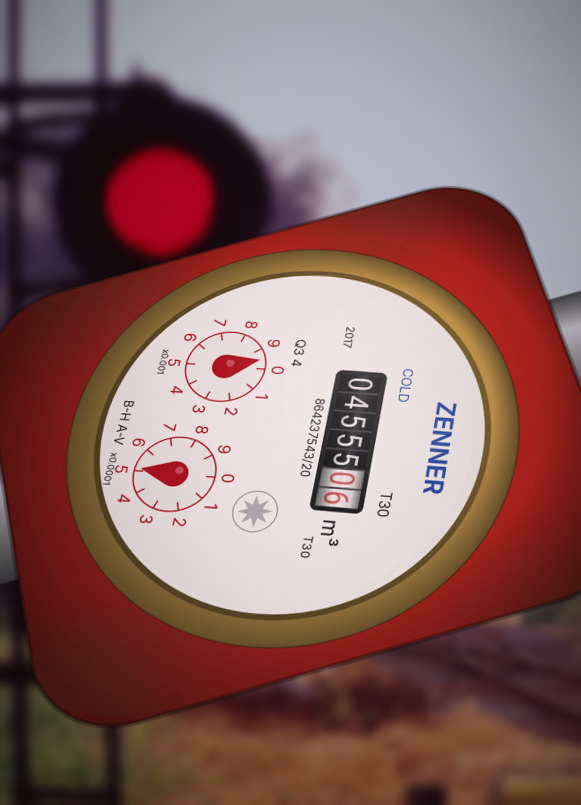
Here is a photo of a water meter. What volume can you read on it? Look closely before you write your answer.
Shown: 4555.0595 m³
